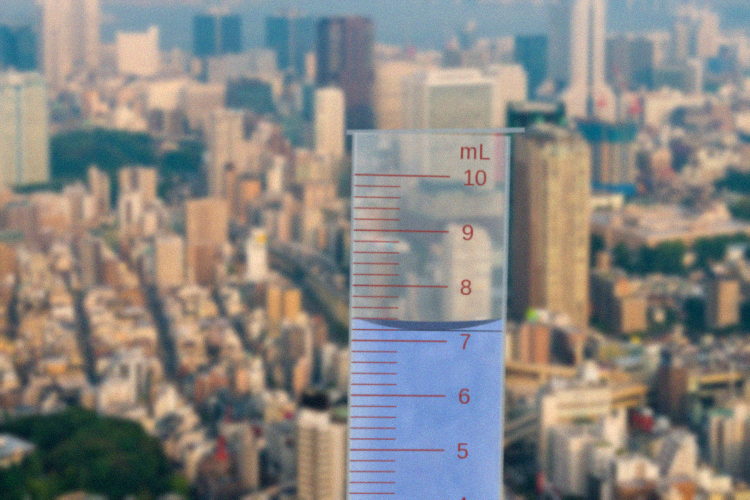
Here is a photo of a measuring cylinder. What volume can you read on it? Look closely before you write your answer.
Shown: 7.2 mL
